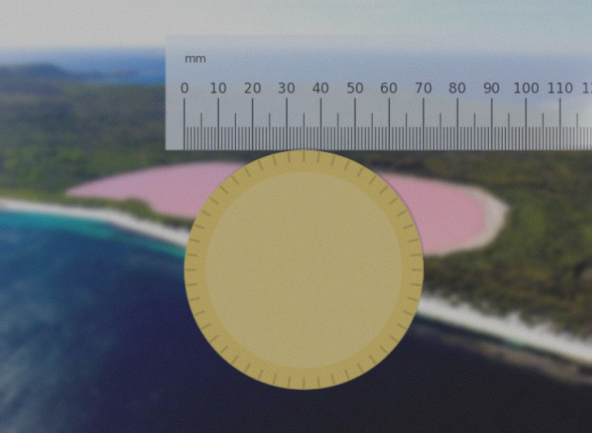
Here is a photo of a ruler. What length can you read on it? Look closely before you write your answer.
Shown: 70 mm
